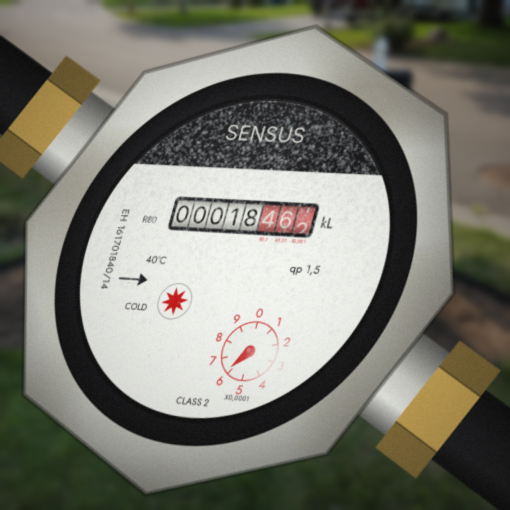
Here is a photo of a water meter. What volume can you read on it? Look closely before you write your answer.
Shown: 18.4616 kL
